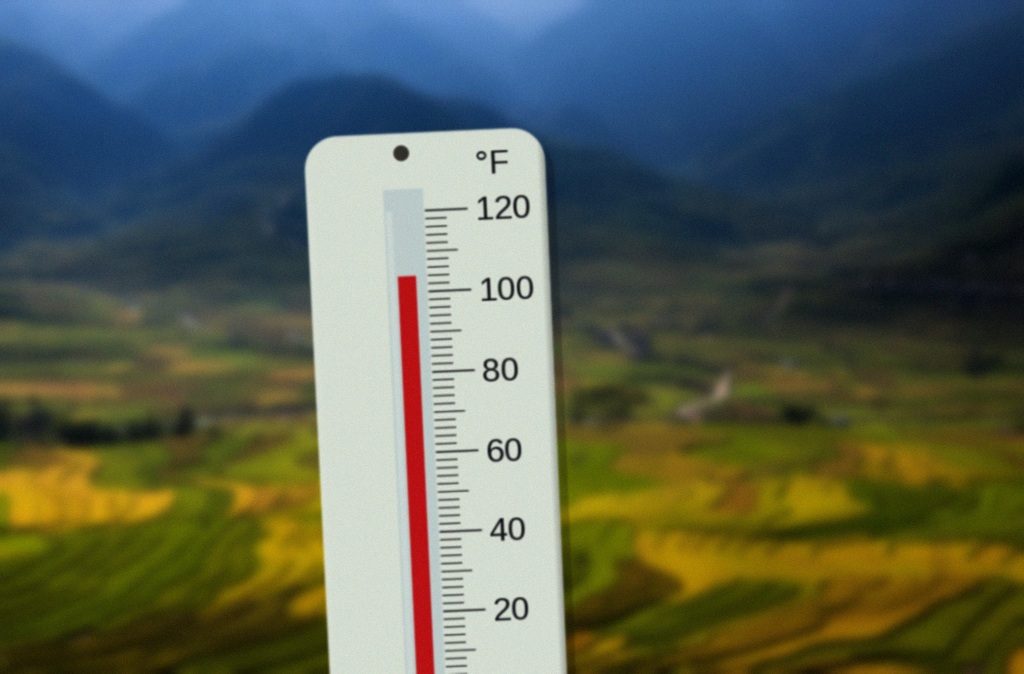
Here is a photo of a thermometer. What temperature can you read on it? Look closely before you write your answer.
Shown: 104 °F
